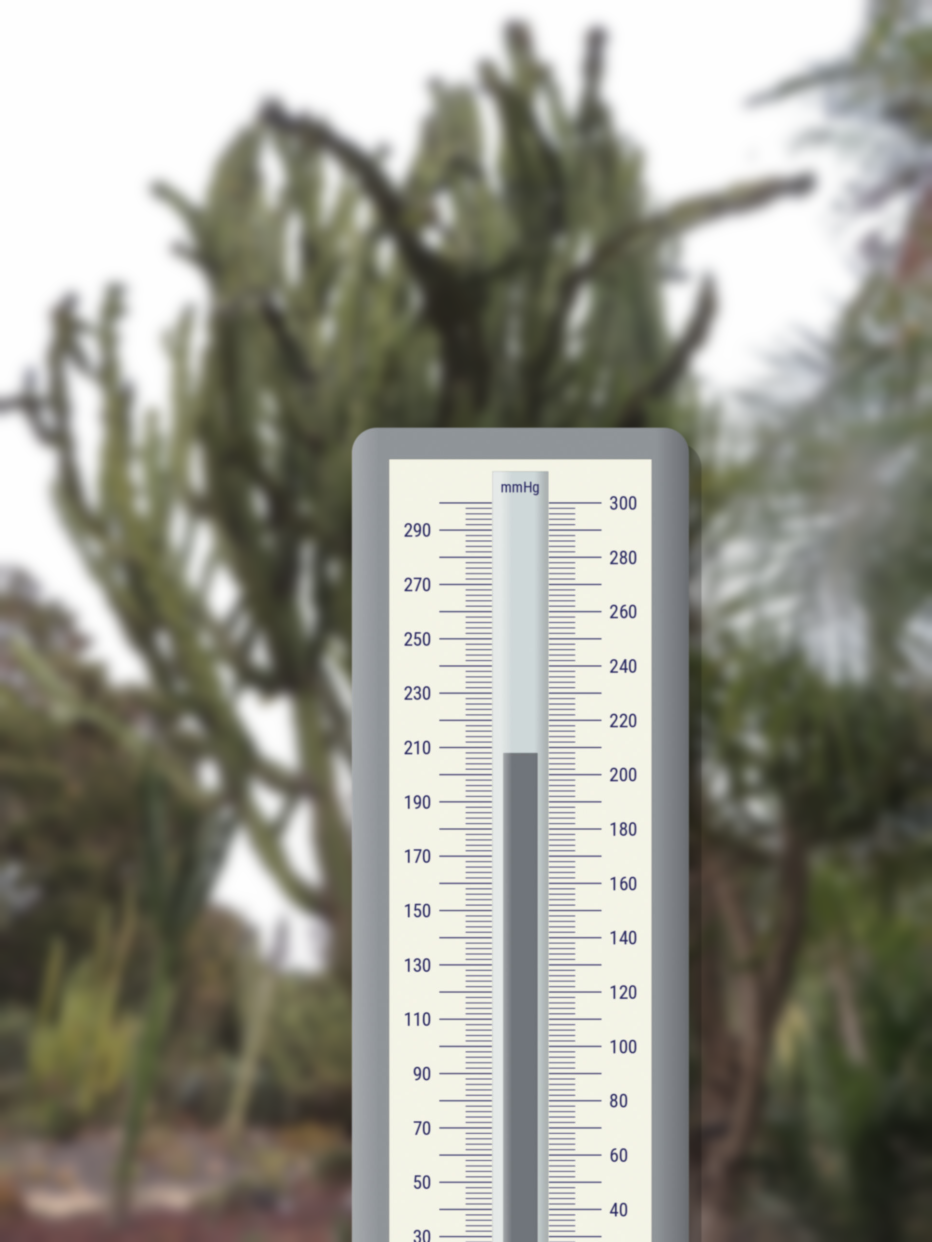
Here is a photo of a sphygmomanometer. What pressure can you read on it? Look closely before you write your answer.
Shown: 208 mmHg
